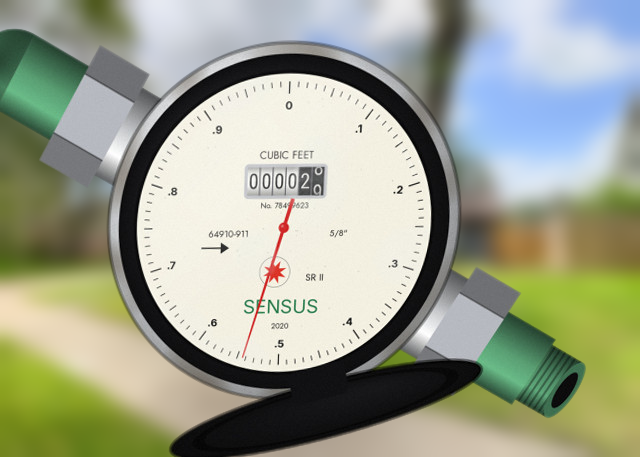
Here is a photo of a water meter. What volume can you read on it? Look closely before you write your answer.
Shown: 28.54 ft³
